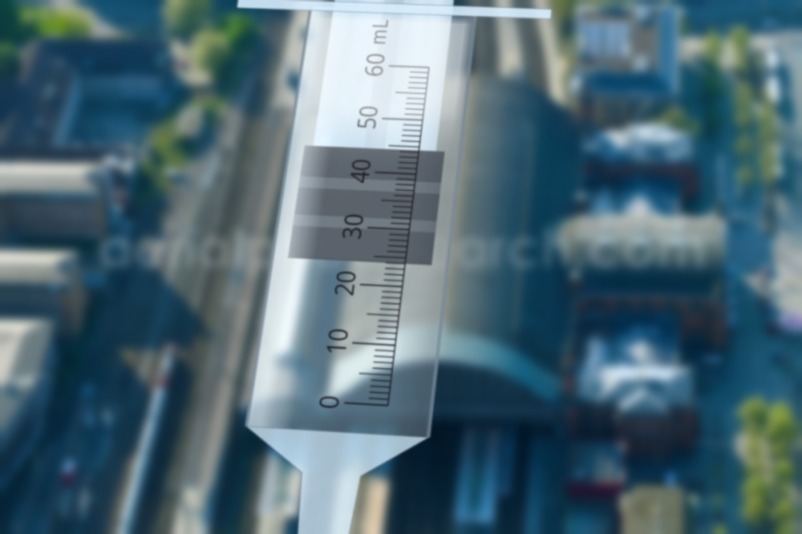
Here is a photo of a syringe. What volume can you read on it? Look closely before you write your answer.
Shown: 24 mL
